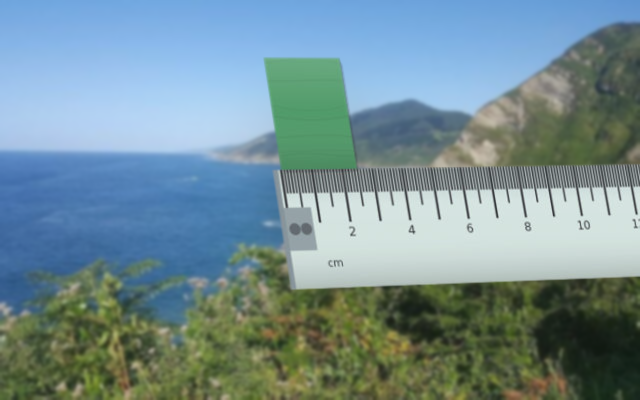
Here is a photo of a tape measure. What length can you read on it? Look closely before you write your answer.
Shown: 2.5 cm
